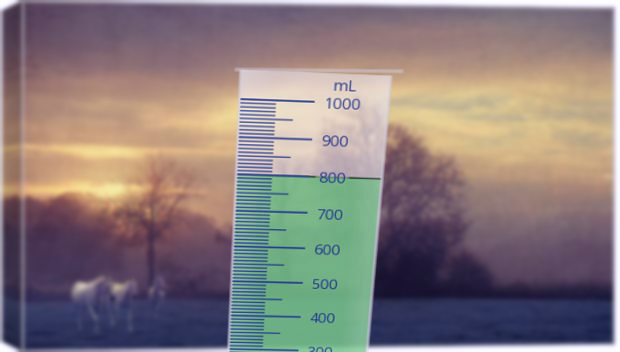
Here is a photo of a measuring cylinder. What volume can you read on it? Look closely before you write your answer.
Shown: 800 mL
